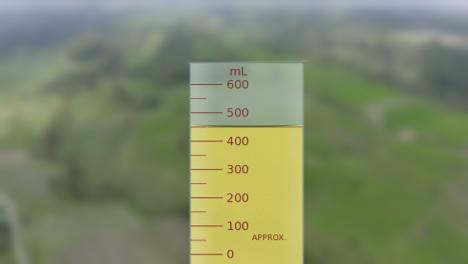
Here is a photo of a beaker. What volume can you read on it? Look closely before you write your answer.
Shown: 450 mL
